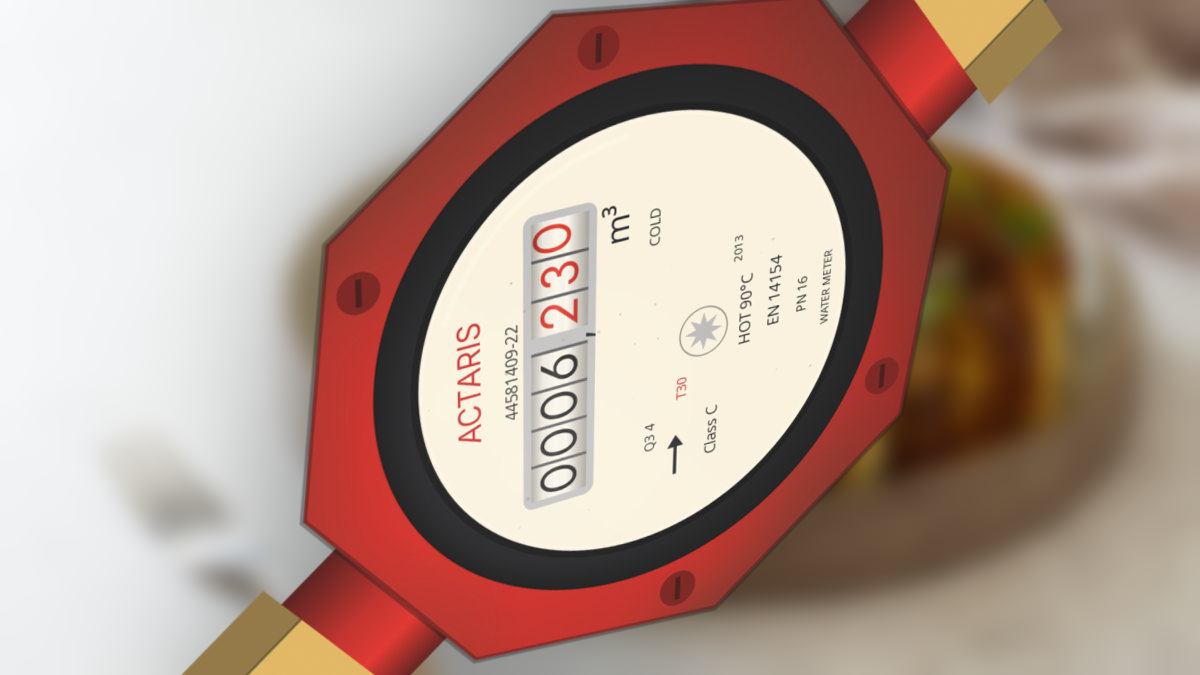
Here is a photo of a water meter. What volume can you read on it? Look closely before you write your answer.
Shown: 6.230 m³
